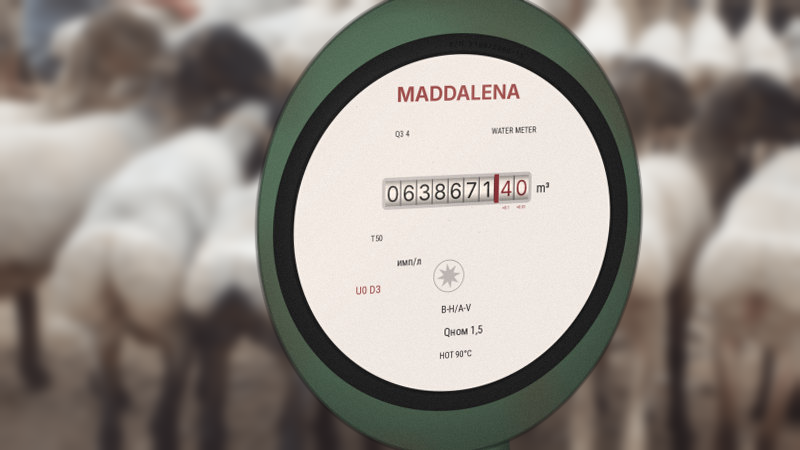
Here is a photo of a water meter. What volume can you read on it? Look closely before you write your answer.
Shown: 638671.40 m³
